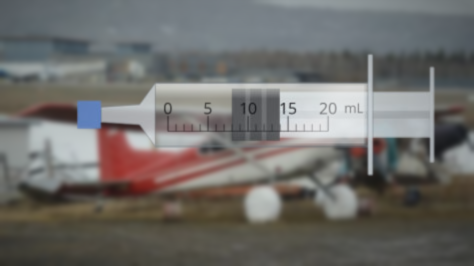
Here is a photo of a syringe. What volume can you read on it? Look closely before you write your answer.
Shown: 8 mL
